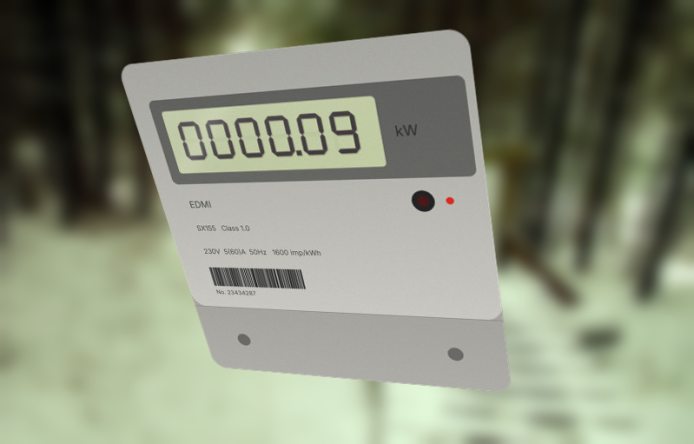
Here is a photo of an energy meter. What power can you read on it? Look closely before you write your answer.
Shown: 0.09 kW
